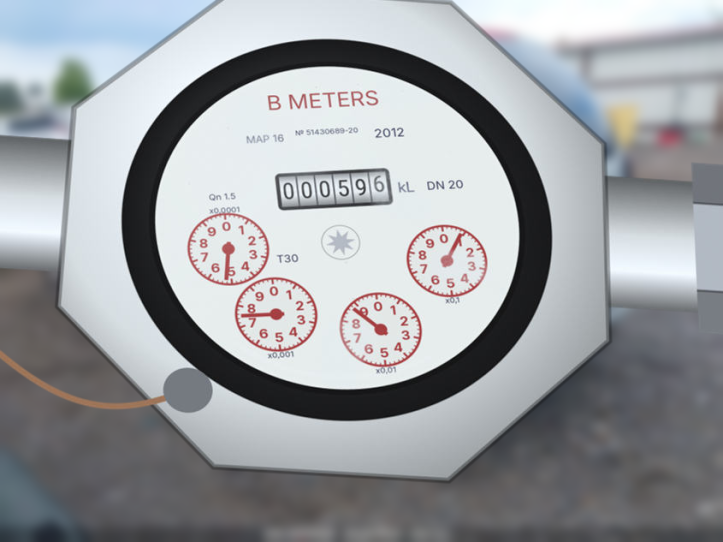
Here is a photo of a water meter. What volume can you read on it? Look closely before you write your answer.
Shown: 596.0875 kL
